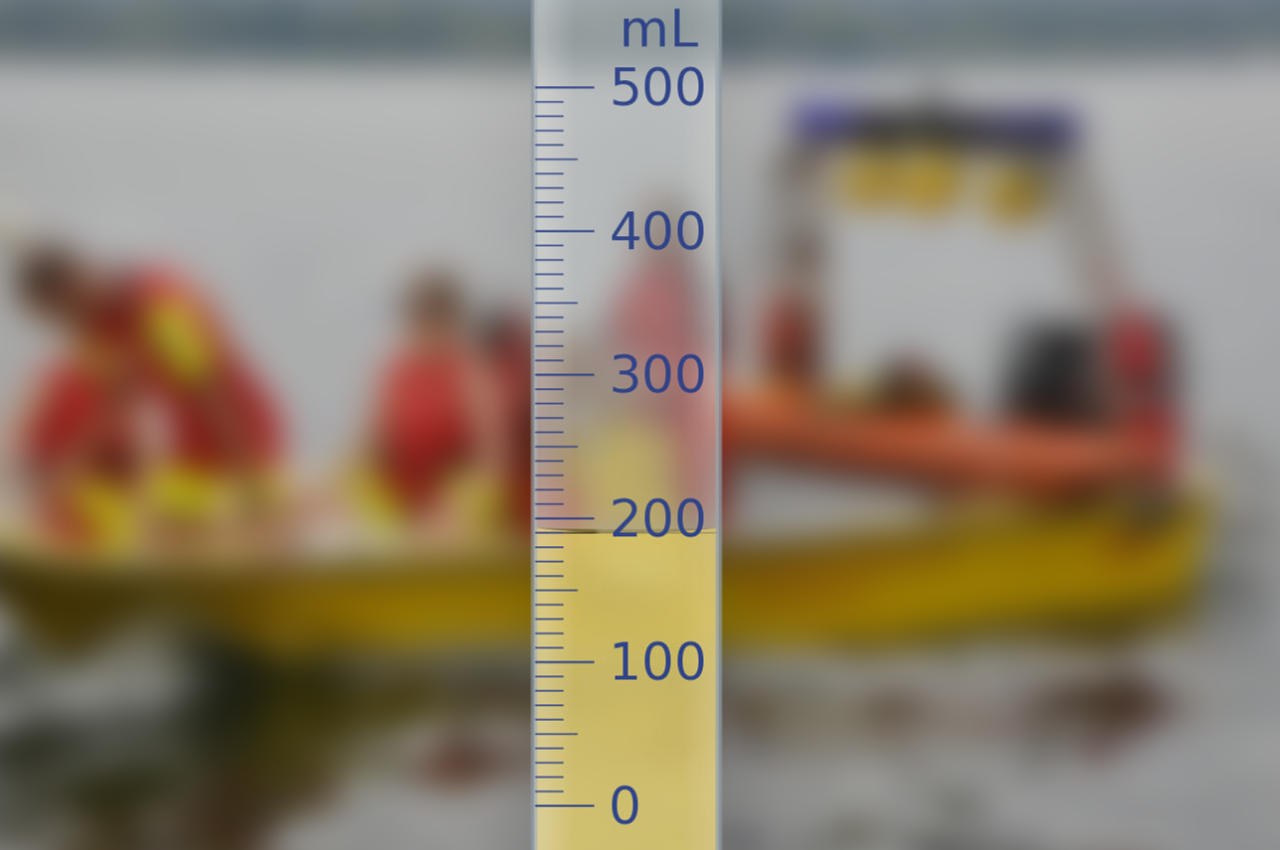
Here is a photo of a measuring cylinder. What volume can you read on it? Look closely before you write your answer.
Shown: 190 mL
